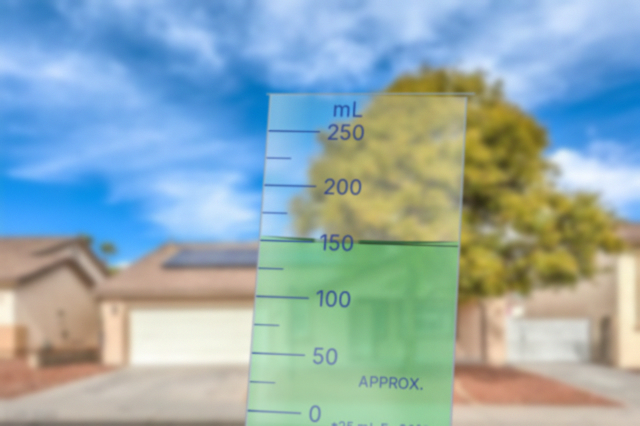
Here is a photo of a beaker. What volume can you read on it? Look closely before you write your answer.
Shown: 150 mL
